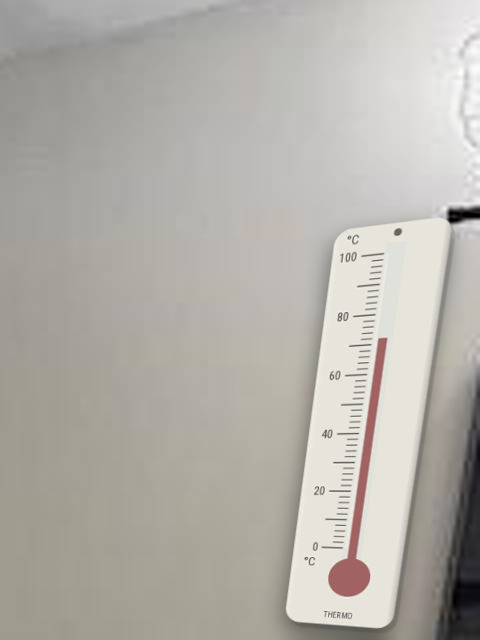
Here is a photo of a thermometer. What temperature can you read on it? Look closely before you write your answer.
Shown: 72 °C
